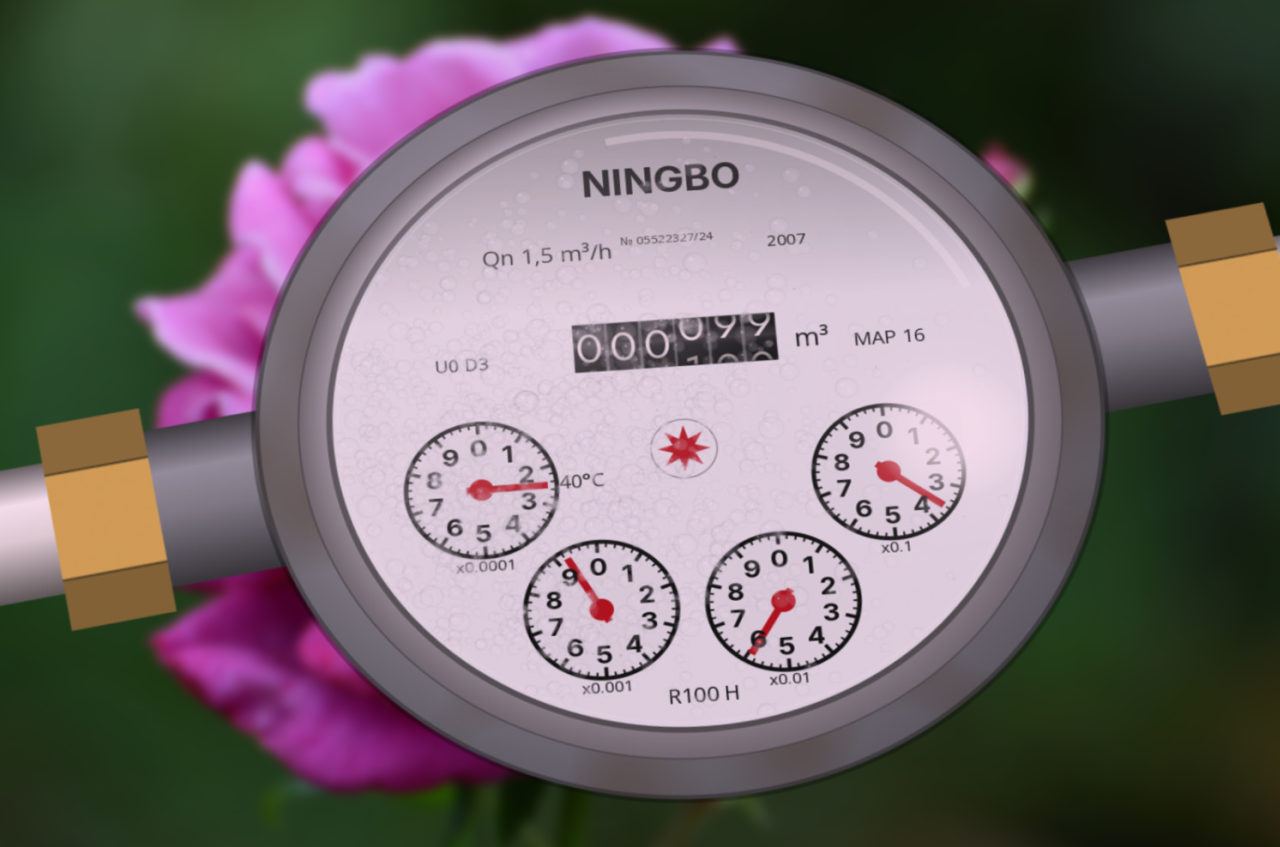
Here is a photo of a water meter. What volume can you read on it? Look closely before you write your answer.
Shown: 99.3592 m³
